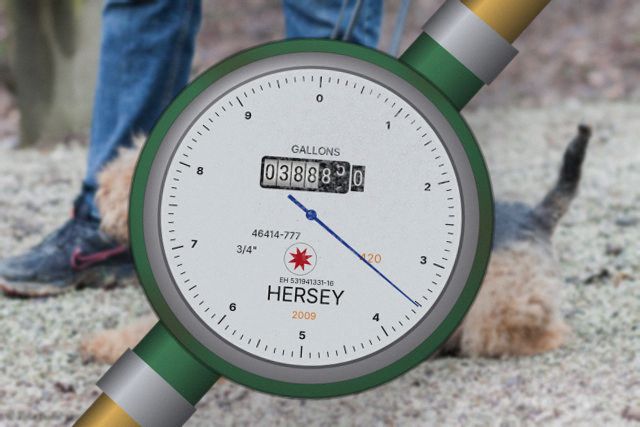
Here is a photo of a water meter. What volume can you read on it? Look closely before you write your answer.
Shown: 388853.5 gal
